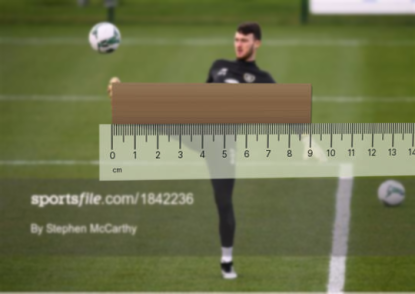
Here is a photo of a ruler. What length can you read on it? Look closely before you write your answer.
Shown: 9 cm
